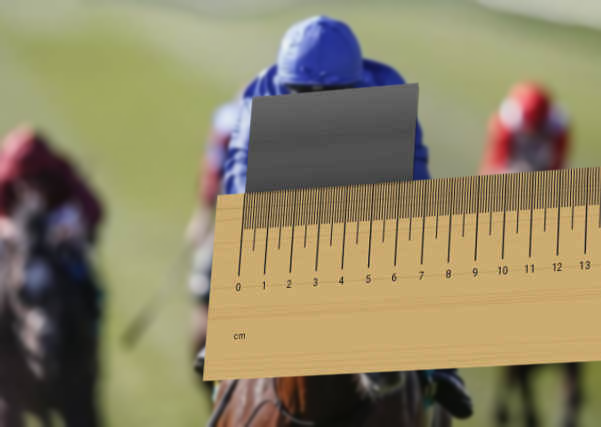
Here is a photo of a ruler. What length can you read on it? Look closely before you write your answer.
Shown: 6.5 cm
